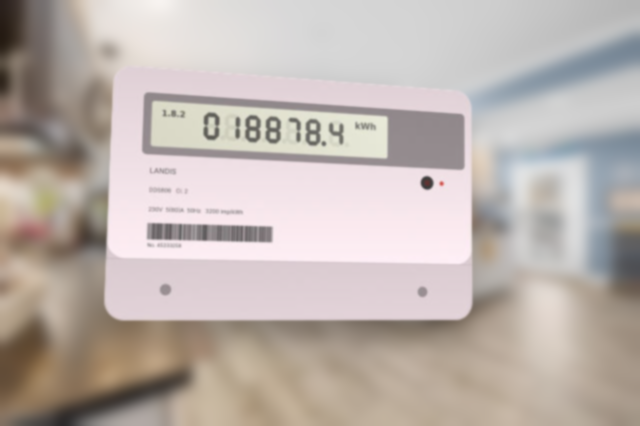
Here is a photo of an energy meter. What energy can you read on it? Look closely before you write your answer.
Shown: 18878.4 kWh
